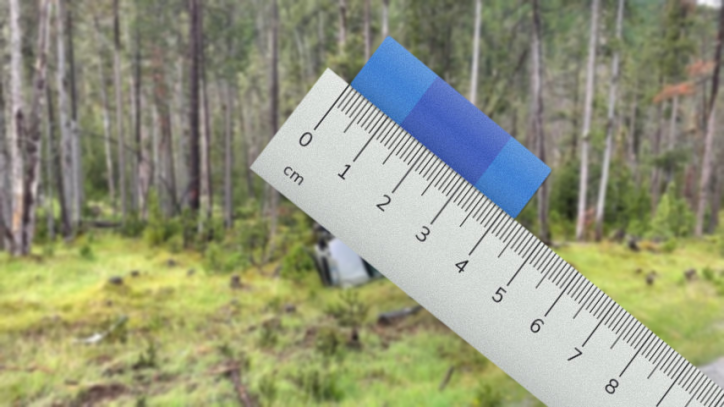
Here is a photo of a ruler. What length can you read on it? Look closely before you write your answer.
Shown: 4.3 cm
